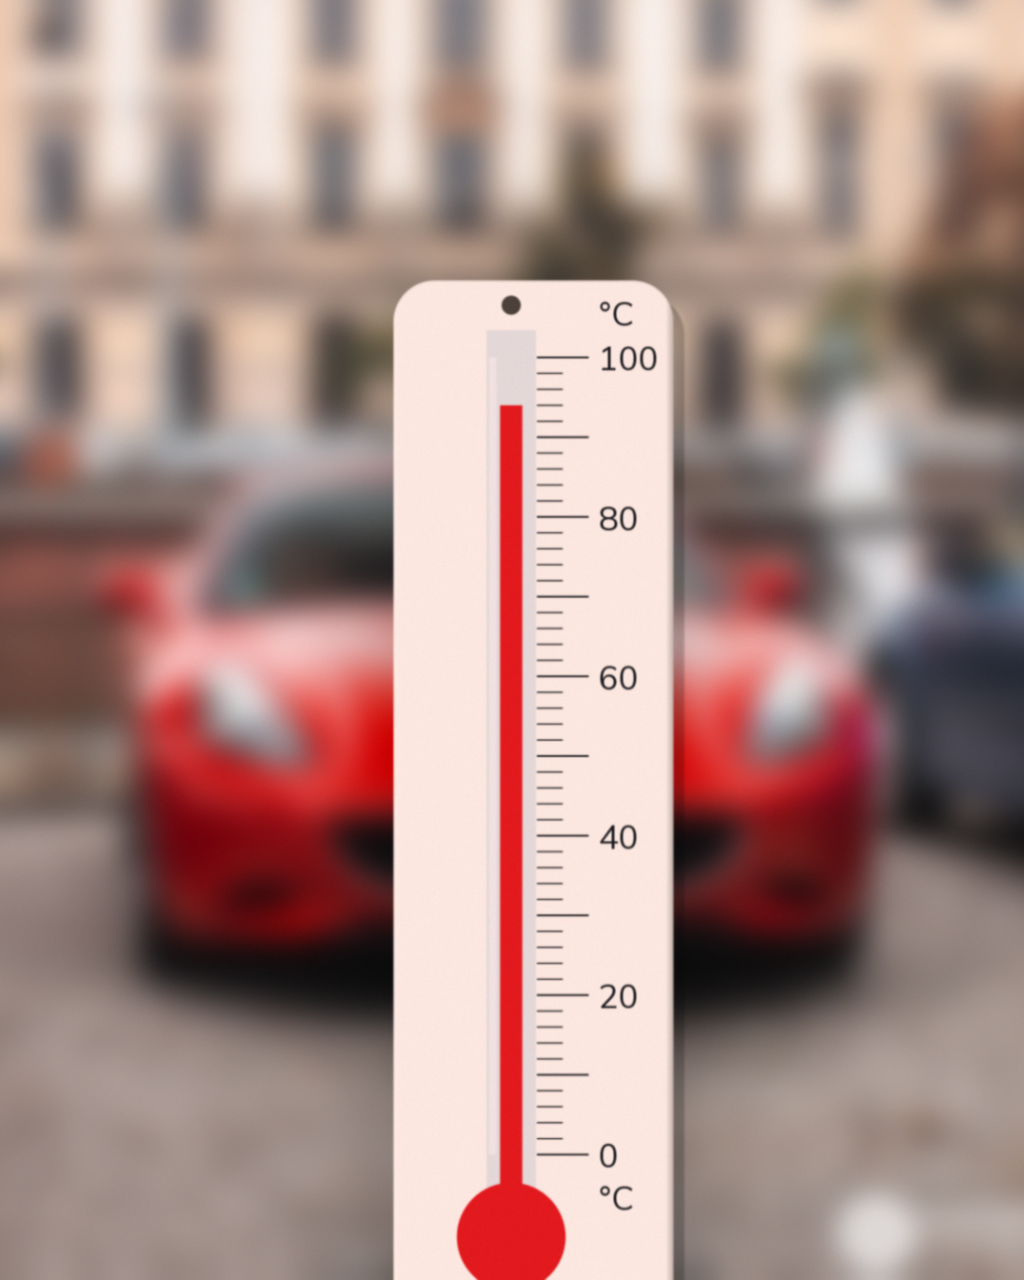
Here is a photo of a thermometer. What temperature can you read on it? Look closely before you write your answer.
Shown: 94 °C
